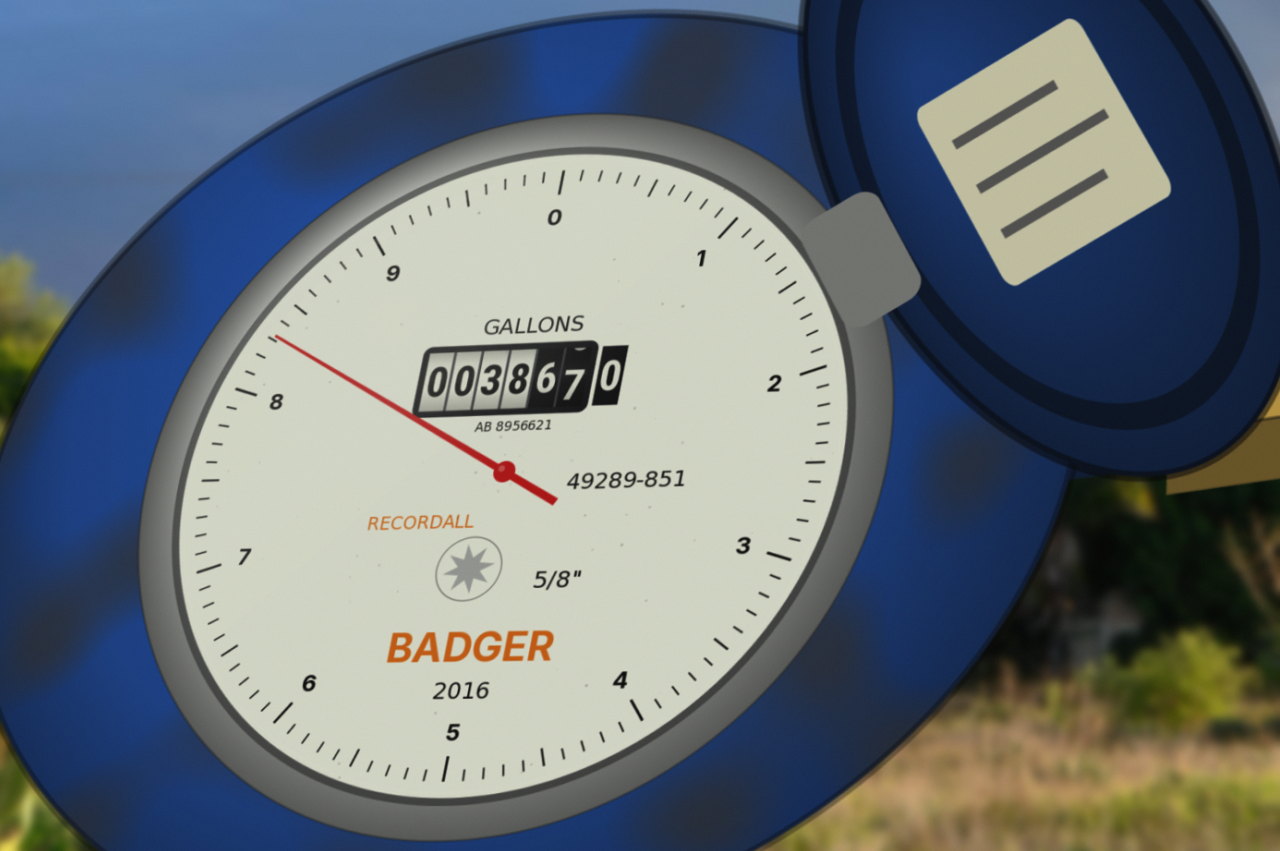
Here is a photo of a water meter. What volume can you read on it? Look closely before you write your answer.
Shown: 38668.3 gal
